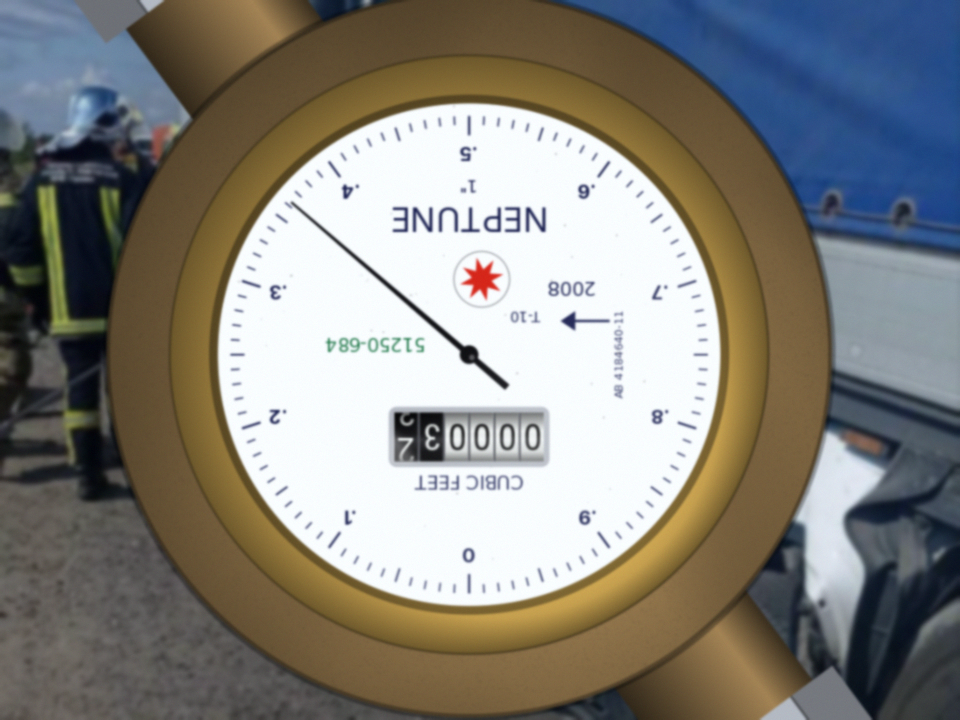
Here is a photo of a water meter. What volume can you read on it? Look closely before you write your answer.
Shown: 32.36 ft³
